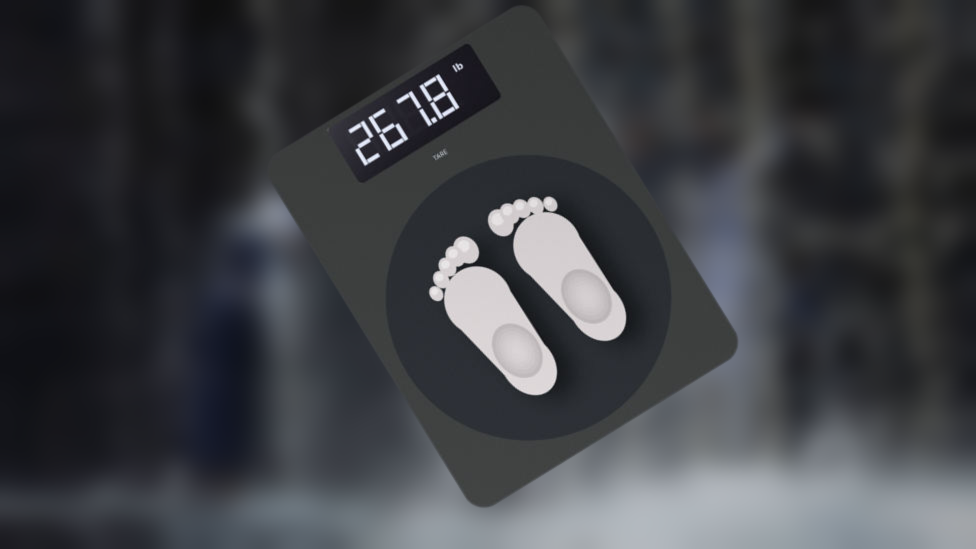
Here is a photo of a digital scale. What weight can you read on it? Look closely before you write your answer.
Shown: 267.8 lb
